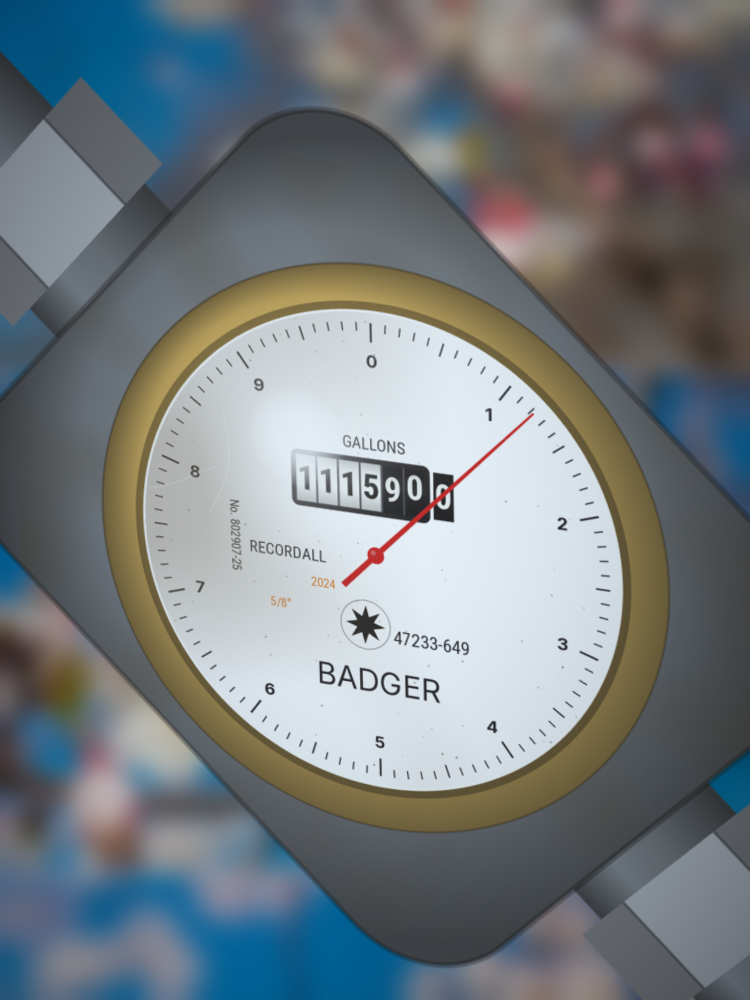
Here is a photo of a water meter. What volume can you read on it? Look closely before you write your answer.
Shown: 1115901.2 gal
